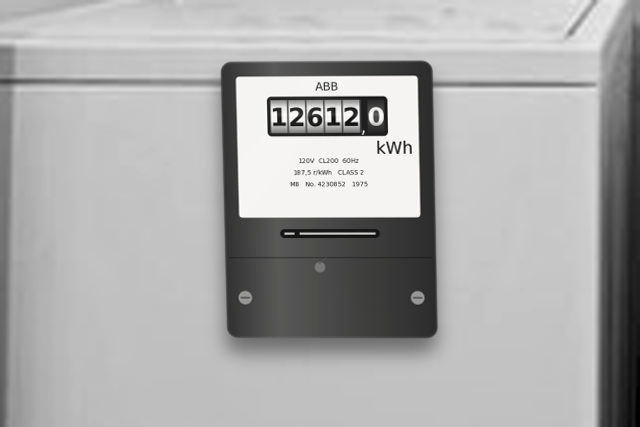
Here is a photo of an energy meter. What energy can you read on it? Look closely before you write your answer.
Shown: 12612.0 kWh
